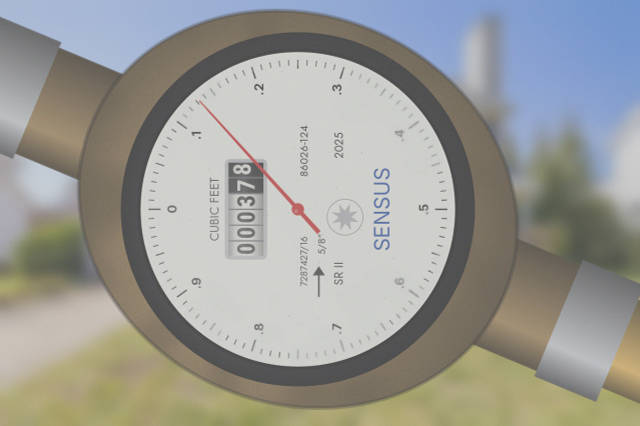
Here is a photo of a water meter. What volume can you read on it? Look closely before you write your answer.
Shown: 378.13 ft³
